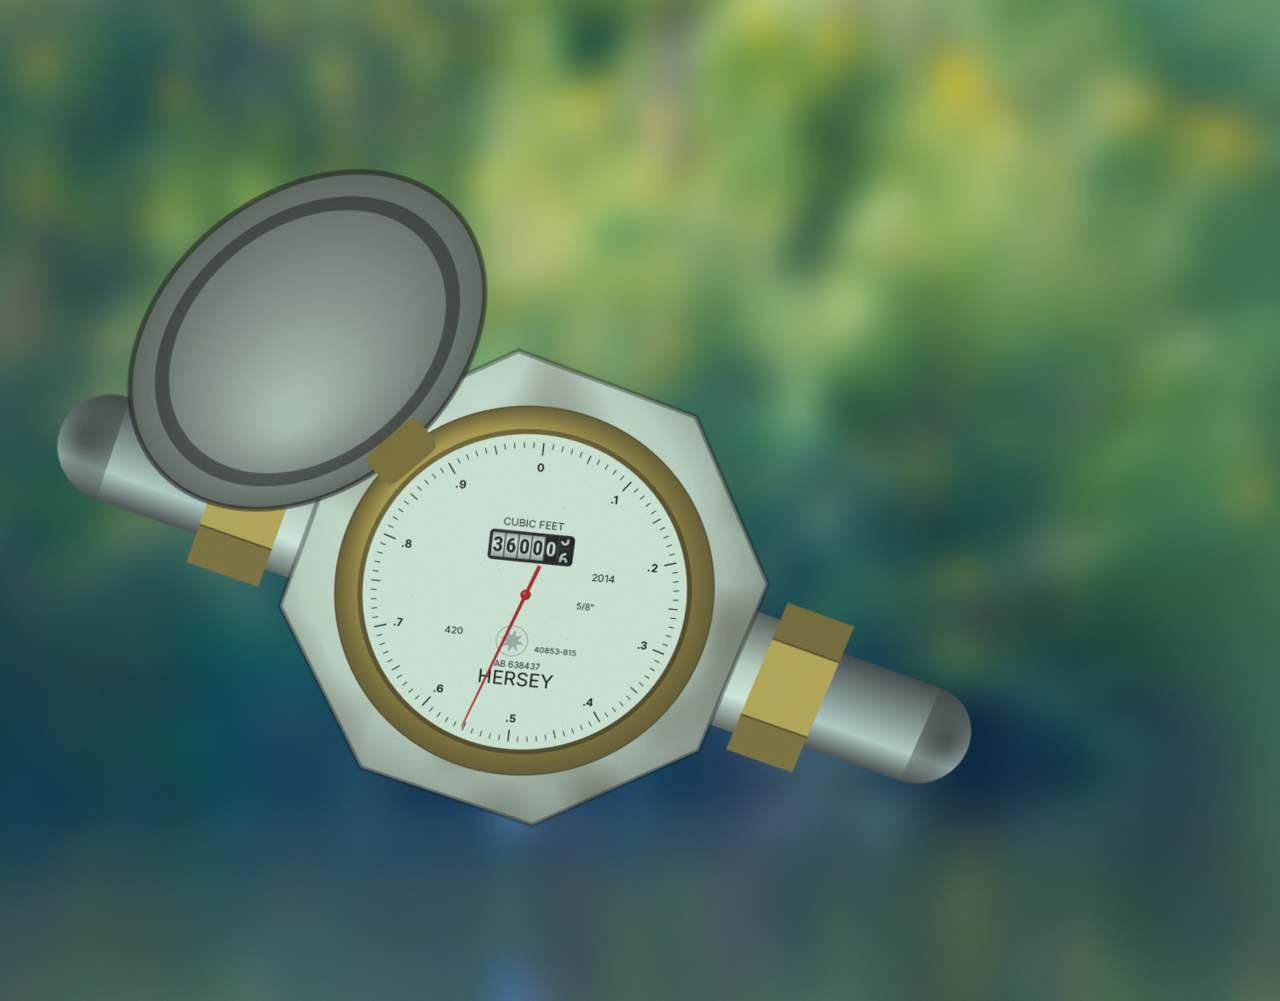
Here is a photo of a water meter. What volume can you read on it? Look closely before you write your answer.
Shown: 360005.55 ft³
